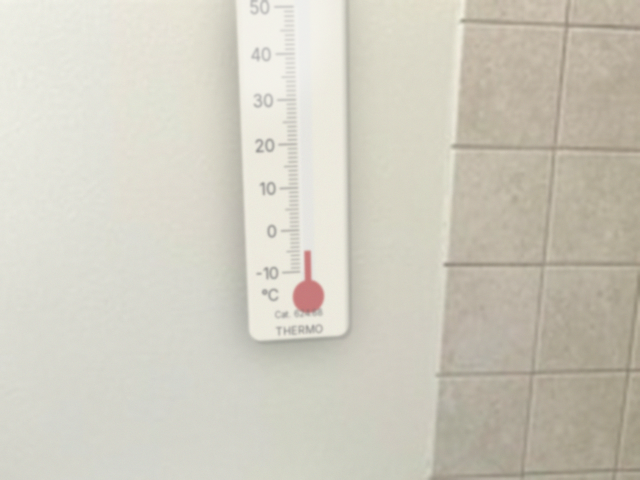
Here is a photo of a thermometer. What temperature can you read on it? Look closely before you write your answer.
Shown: -5 °C
